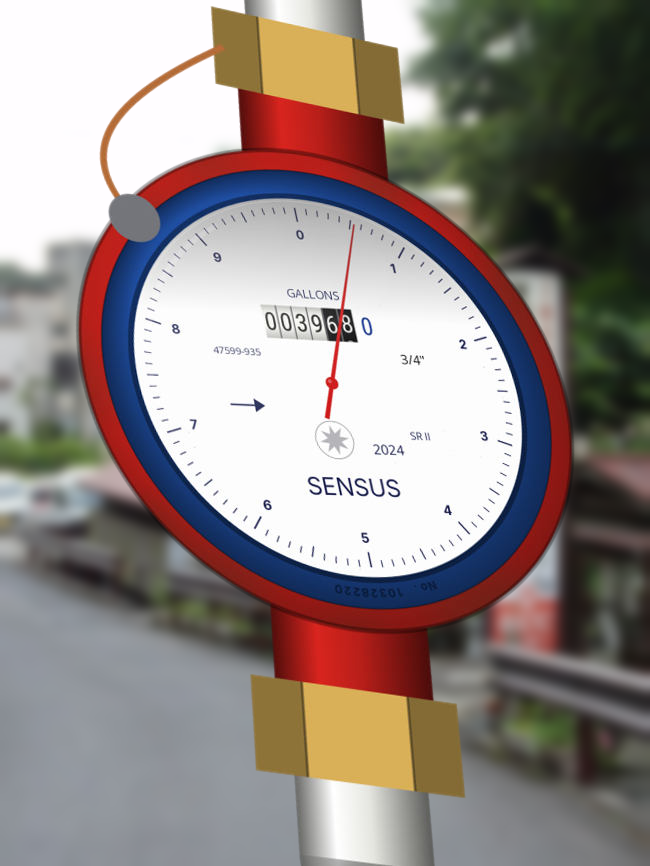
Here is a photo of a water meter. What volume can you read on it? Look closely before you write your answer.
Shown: 39680.5 gal
